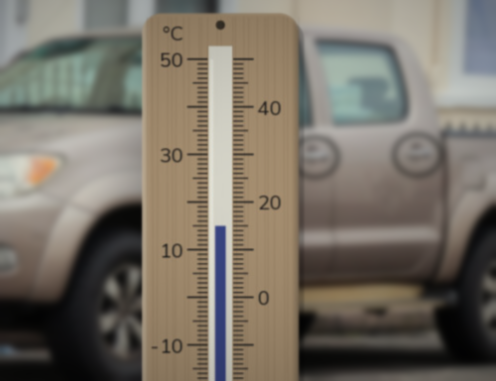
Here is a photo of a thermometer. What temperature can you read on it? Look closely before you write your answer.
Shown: 15 °C
